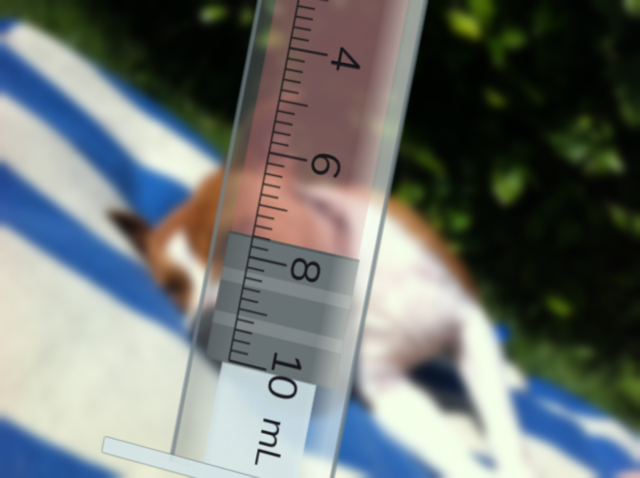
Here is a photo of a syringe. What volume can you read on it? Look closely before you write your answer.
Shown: 7.6 mL
